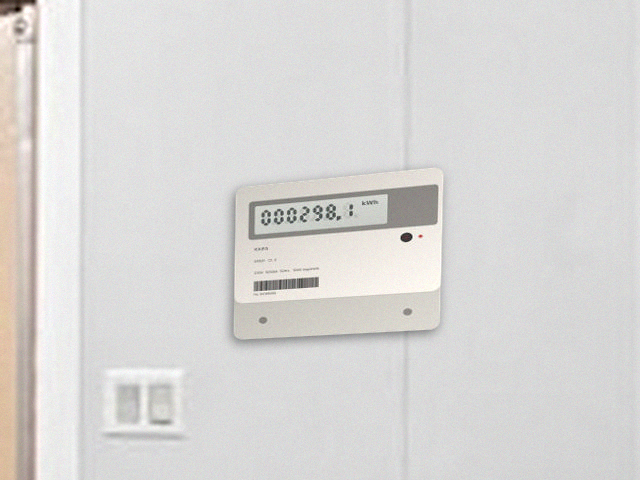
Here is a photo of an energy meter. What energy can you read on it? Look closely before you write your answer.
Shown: 298.1 kWh
